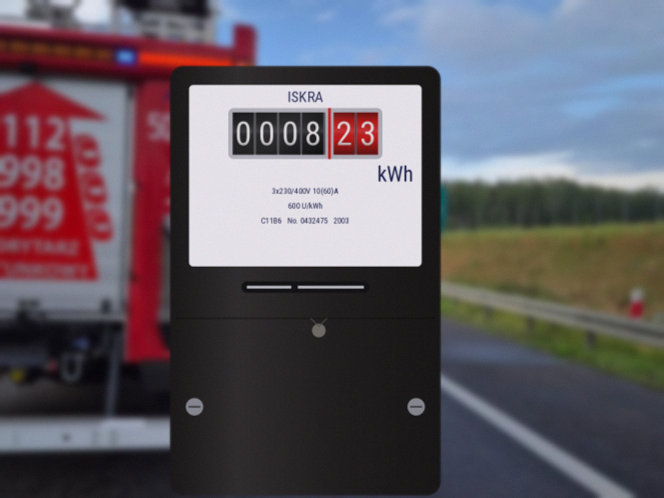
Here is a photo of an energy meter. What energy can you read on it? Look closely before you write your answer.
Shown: 8.23 kWh
